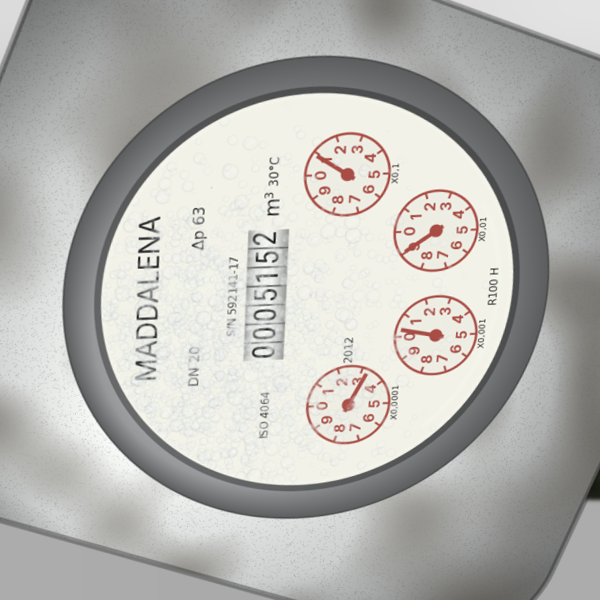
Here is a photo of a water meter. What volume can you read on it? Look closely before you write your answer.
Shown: 5152.0903 m³
